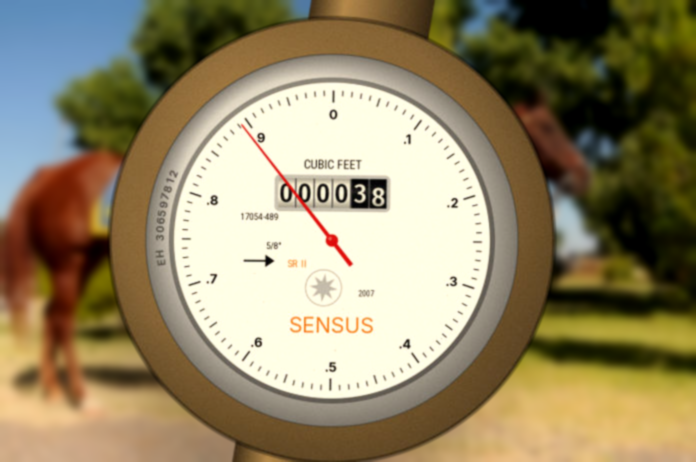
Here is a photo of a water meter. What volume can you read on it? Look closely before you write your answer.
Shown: 37.89 ft³
